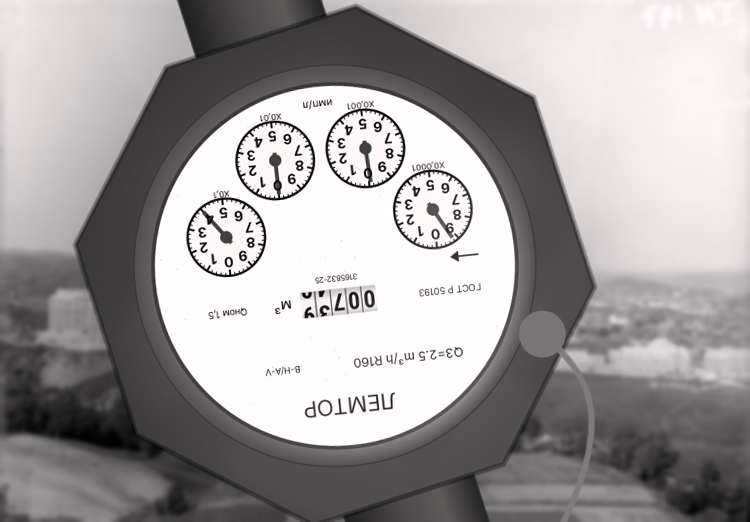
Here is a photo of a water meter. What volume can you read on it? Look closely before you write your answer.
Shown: 739.3999 m³
